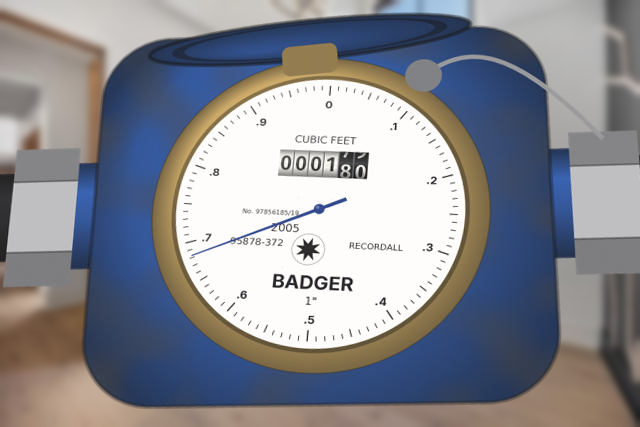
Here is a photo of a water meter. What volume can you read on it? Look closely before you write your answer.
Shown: 179.68 ft³
